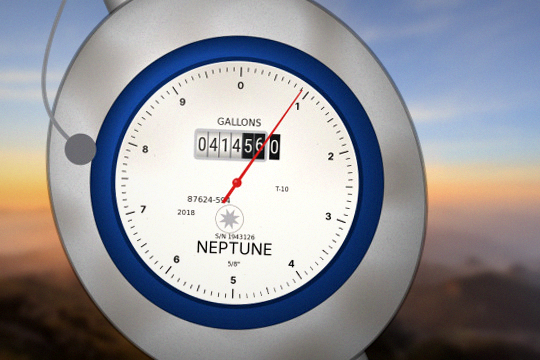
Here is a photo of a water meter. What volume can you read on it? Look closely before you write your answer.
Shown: 414560.9 gal
